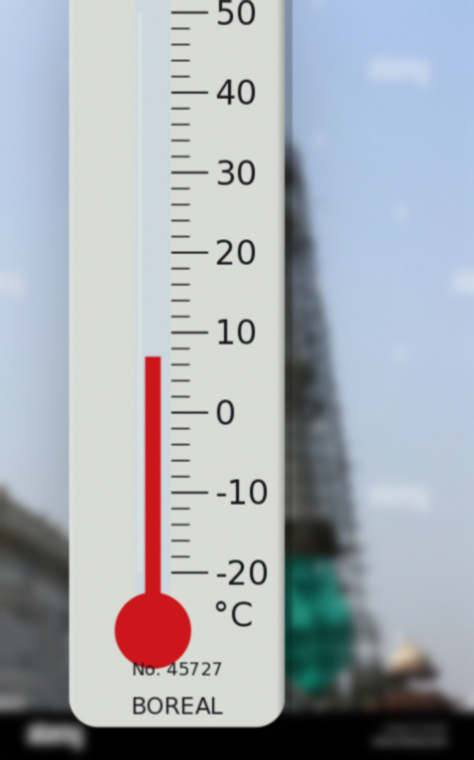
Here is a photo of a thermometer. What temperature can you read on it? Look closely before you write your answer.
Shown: 7 °C
